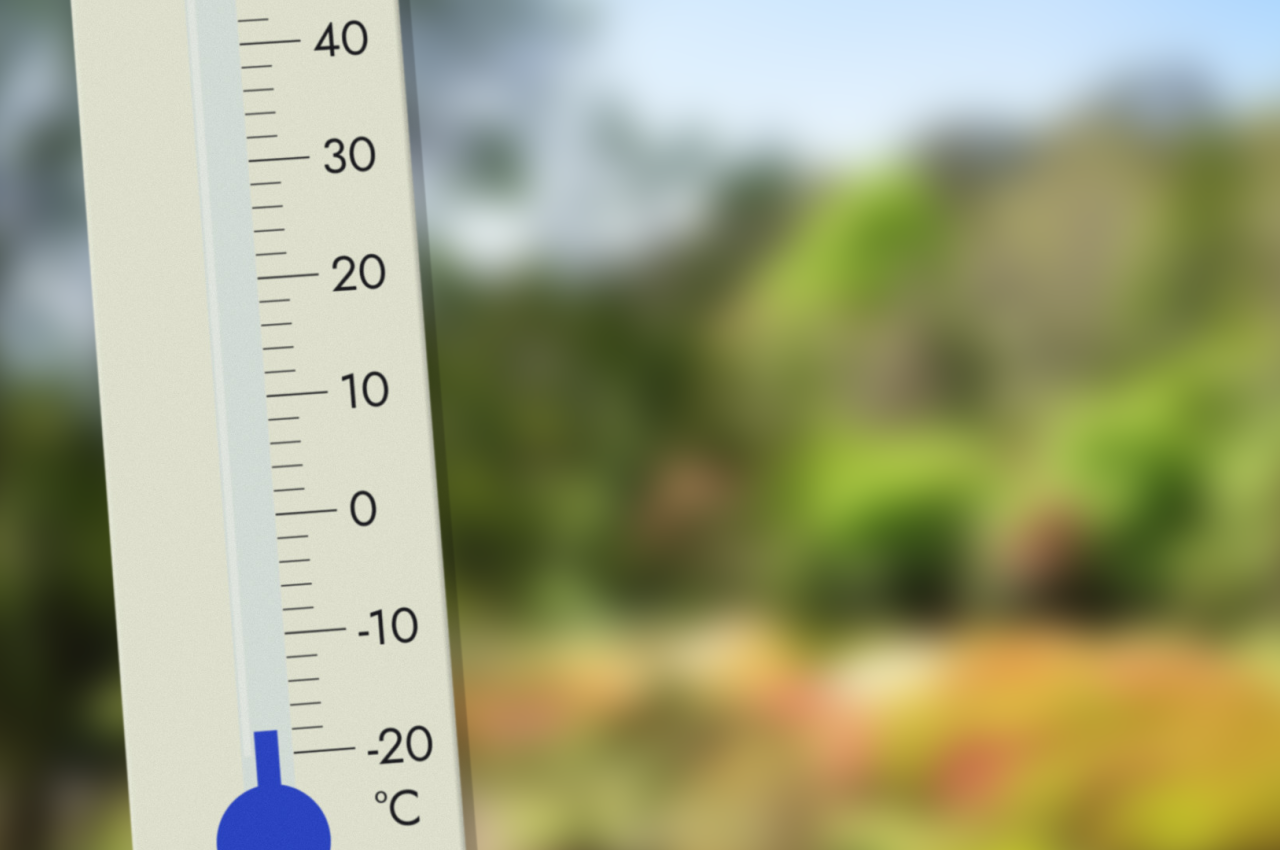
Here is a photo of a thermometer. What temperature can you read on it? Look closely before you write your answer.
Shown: -18 °C
